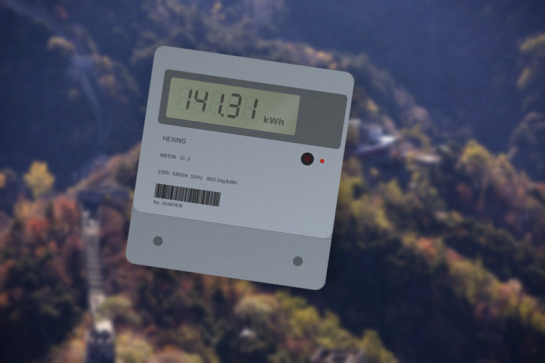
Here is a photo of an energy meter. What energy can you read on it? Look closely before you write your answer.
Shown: 141.31 kWh
